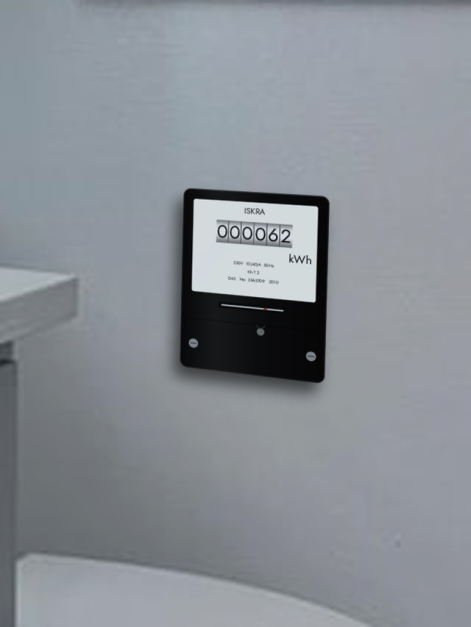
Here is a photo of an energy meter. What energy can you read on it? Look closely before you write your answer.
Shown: 62 kWh
